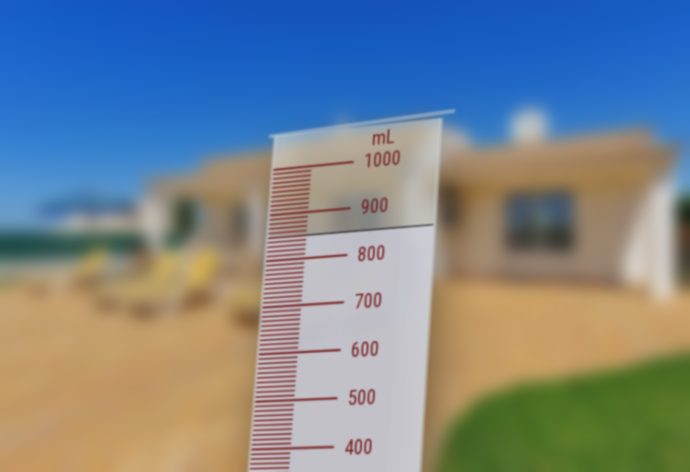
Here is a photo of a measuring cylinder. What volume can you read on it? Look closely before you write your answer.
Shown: 850 mL
